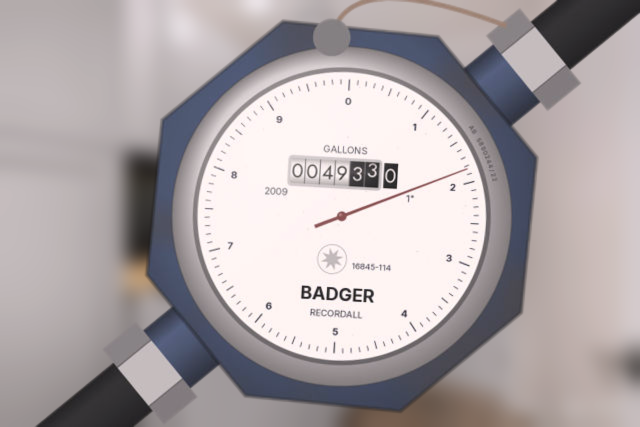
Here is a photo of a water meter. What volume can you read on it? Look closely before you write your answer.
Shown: 49331.8 gal
